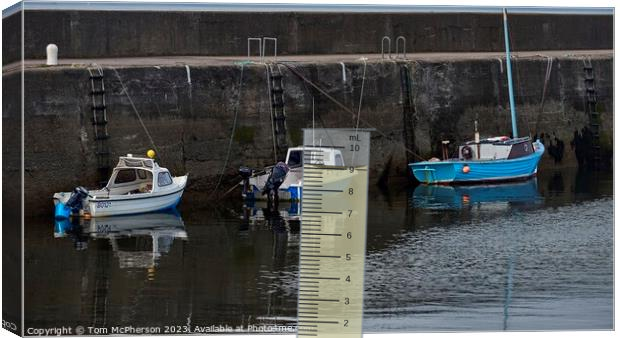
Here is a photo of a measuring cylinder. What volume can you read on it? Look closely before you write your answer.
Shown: 9 mL
